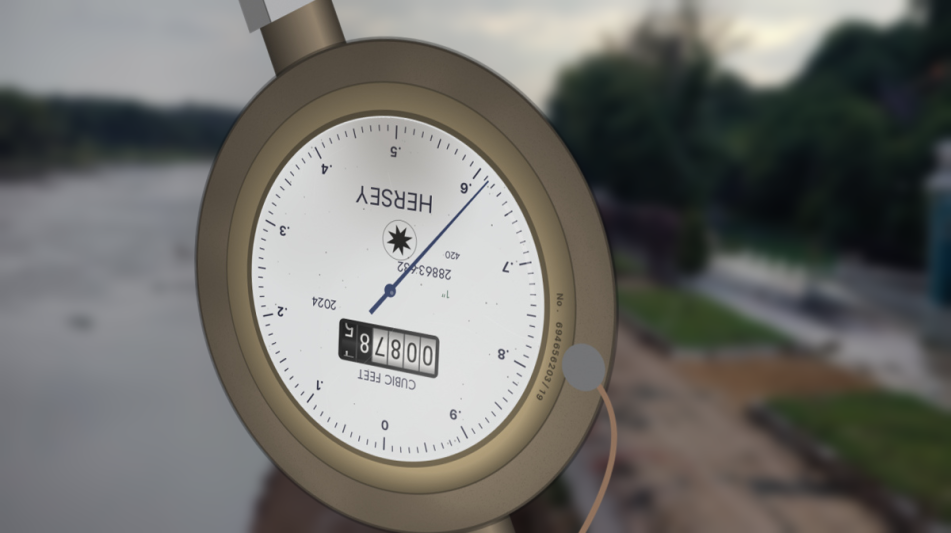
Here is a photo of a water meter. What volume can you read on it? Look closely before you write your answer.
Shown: 8784.61 ft³
